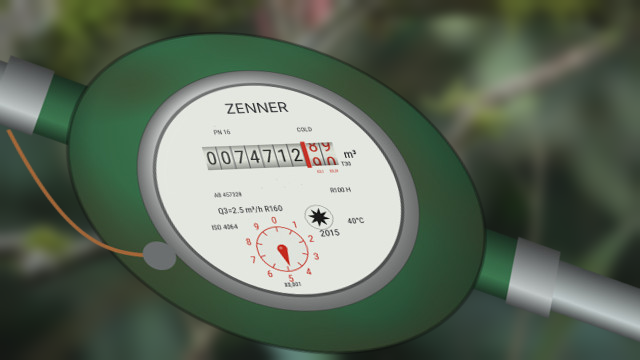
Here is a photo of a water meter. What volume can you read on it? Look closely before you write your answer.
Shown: 74712.894 m³
